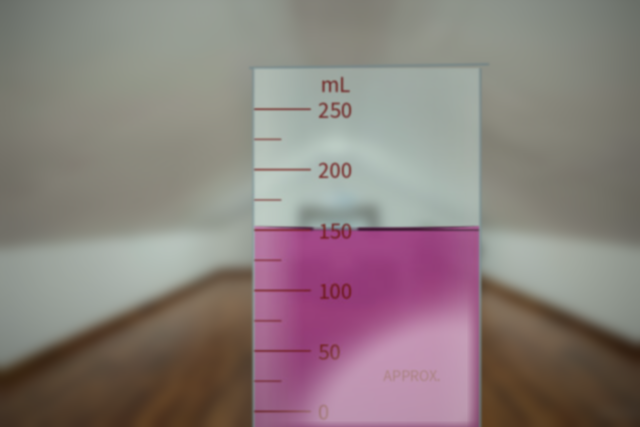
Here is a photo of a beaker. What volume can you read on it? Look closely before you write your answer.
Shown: 150 mL
